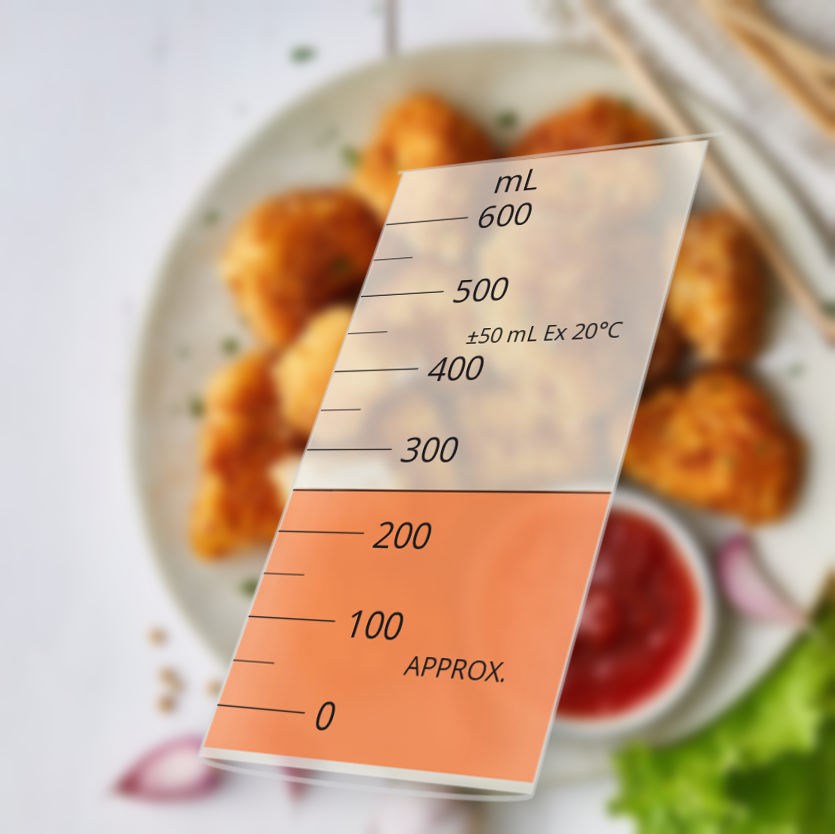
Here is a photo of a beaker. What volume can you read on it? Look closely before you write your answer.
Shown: 250 mL
